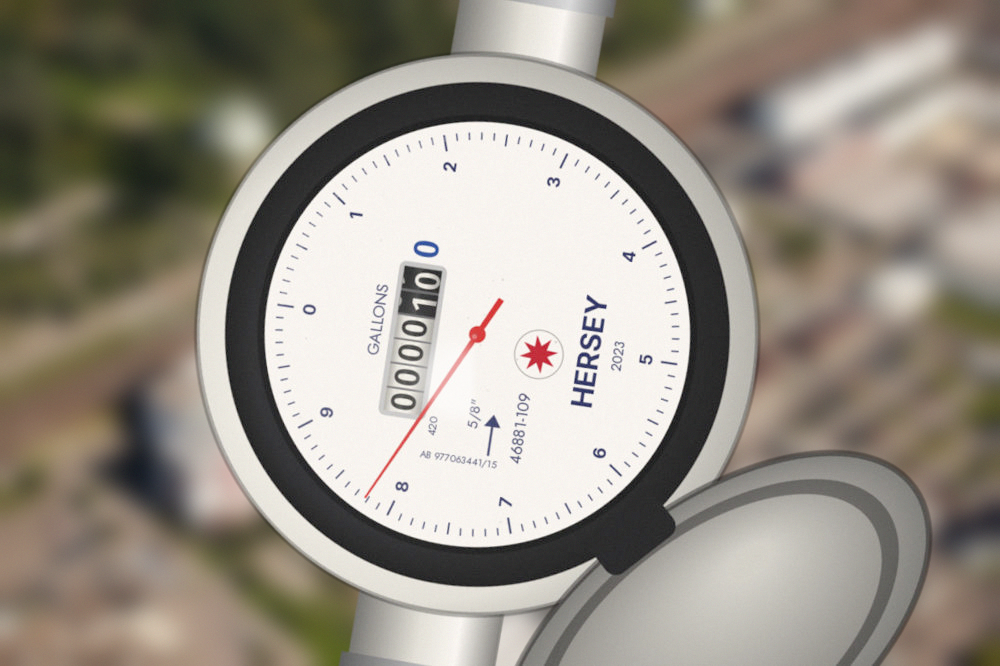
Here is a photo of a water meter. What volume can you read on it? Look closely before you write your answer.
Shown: 98.2 gal
